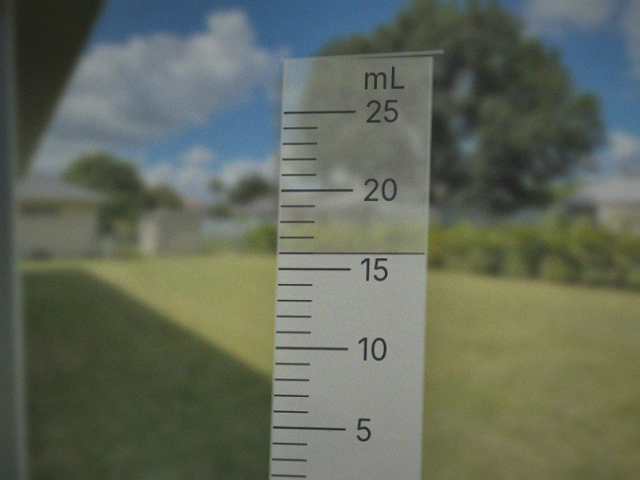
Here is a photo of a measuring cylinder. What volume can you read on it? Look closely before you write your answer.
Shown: 16 mL
